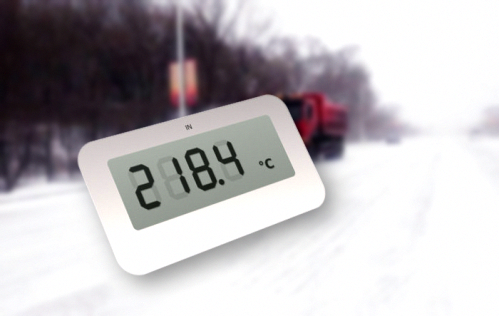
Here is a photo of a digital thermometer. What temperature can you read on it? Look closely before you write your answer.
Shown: 218.4 °C
